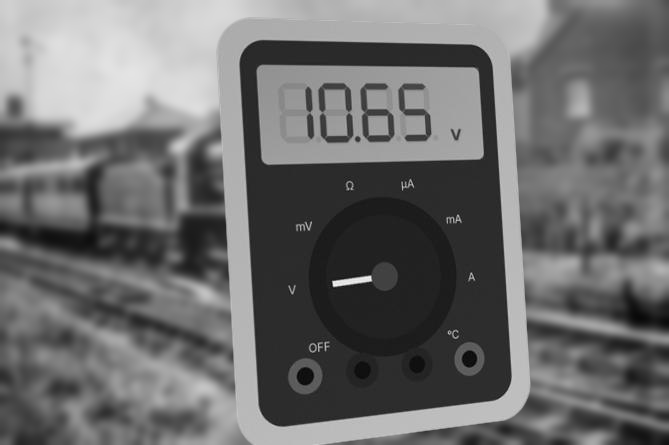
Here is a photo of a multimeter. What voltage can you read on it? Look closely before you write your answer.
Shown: 10.65 V
